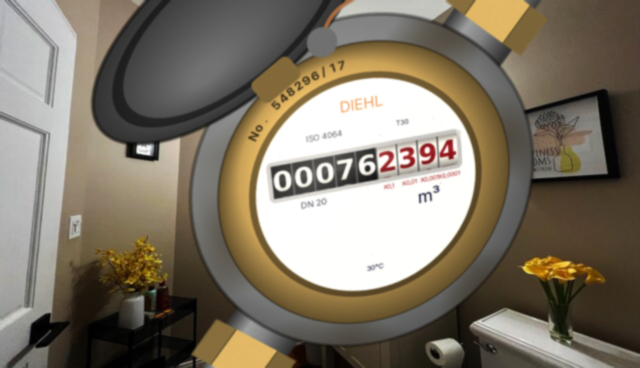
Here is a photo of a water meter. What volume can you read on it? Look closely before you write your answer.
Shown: 76.2394 m³
